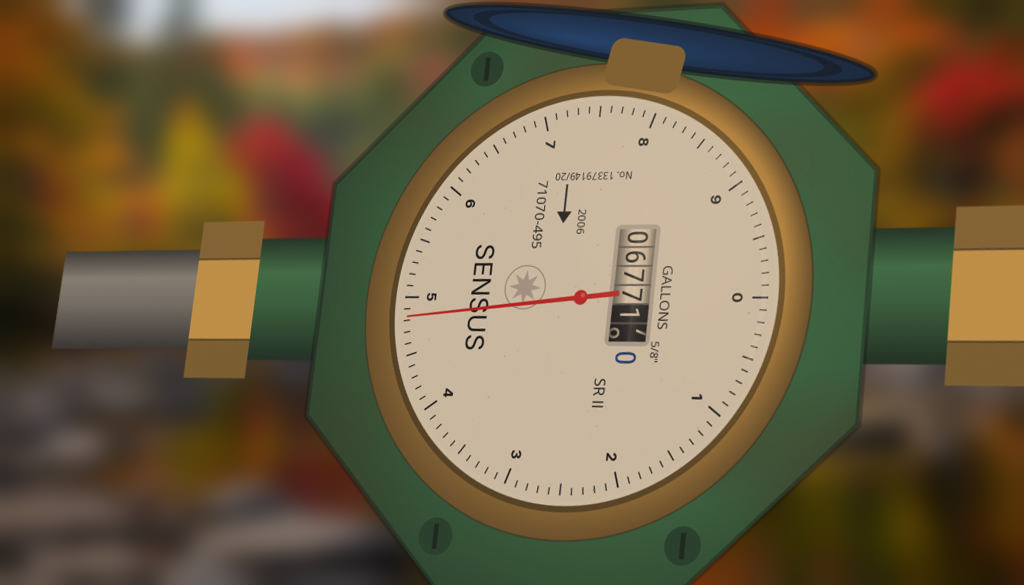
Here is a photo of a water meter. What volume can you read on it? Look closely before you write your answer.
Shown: 677174.8 gal
